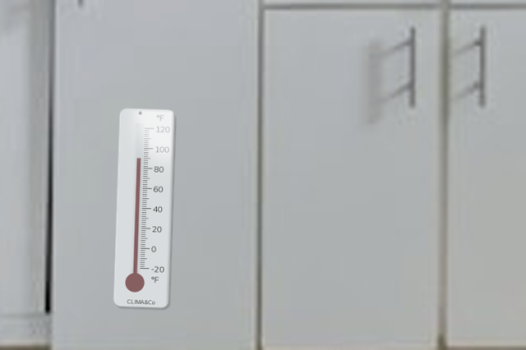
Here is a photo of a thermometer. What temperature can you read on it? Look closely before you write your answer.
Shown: 90 °F
